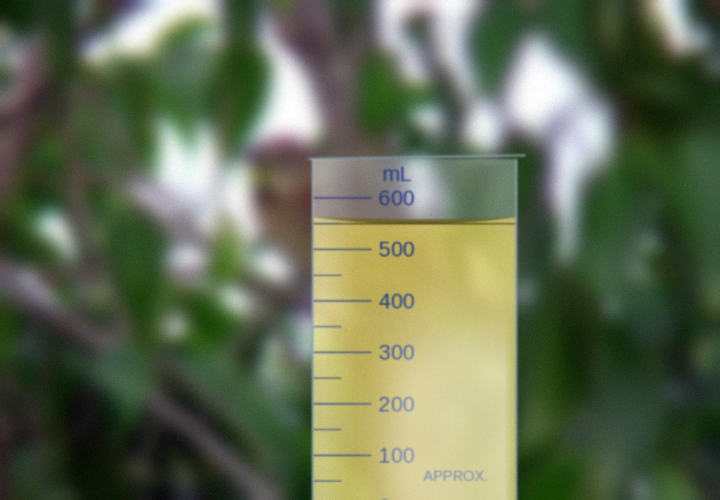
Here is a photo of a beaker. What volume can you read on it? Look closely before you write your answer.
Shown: 550 mL
